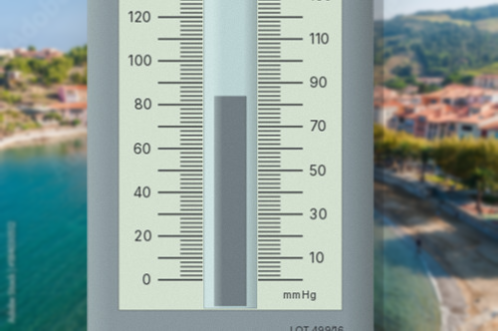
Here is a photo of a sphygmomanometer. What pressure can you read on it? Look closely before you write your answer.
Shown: 84 mmHg
